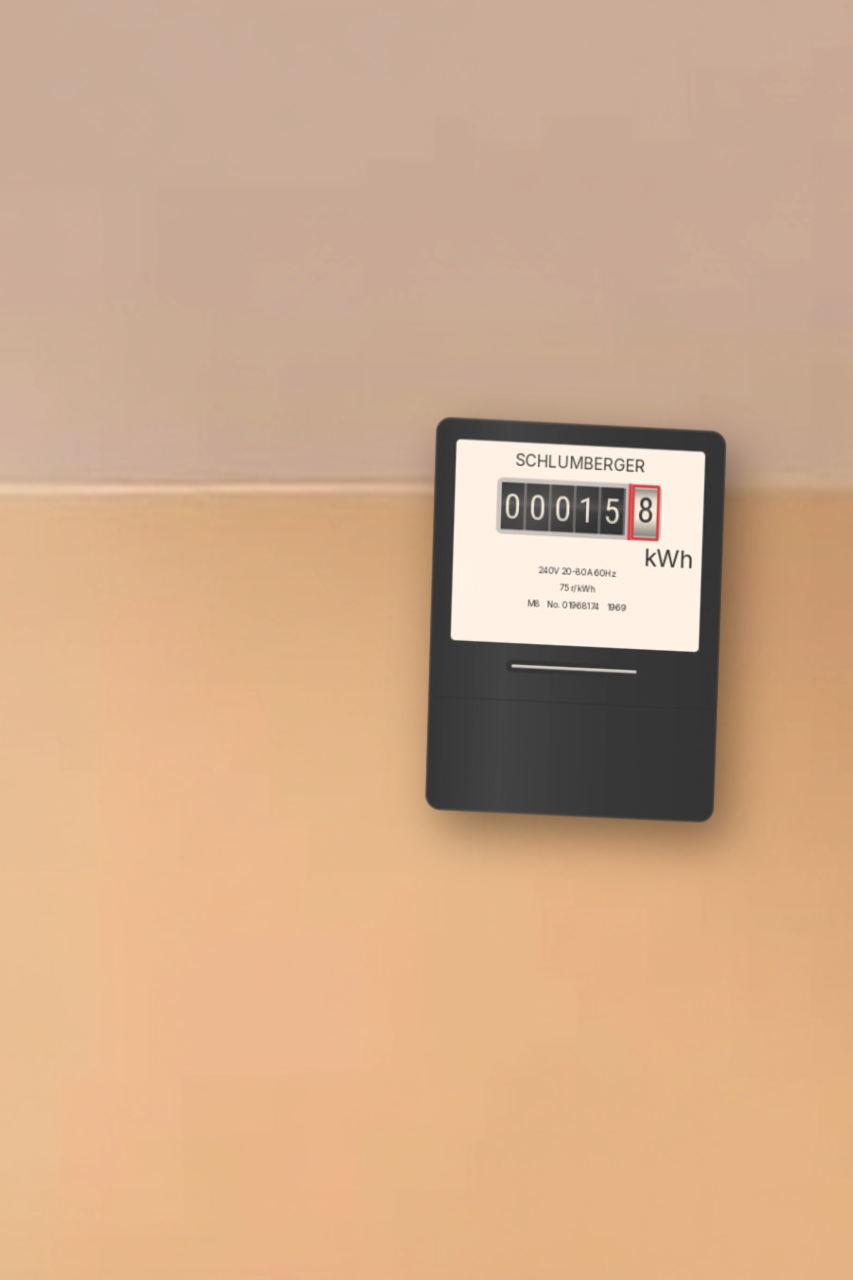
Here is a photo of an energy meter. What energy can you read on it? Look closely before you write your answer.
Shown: 15.8 kWh
